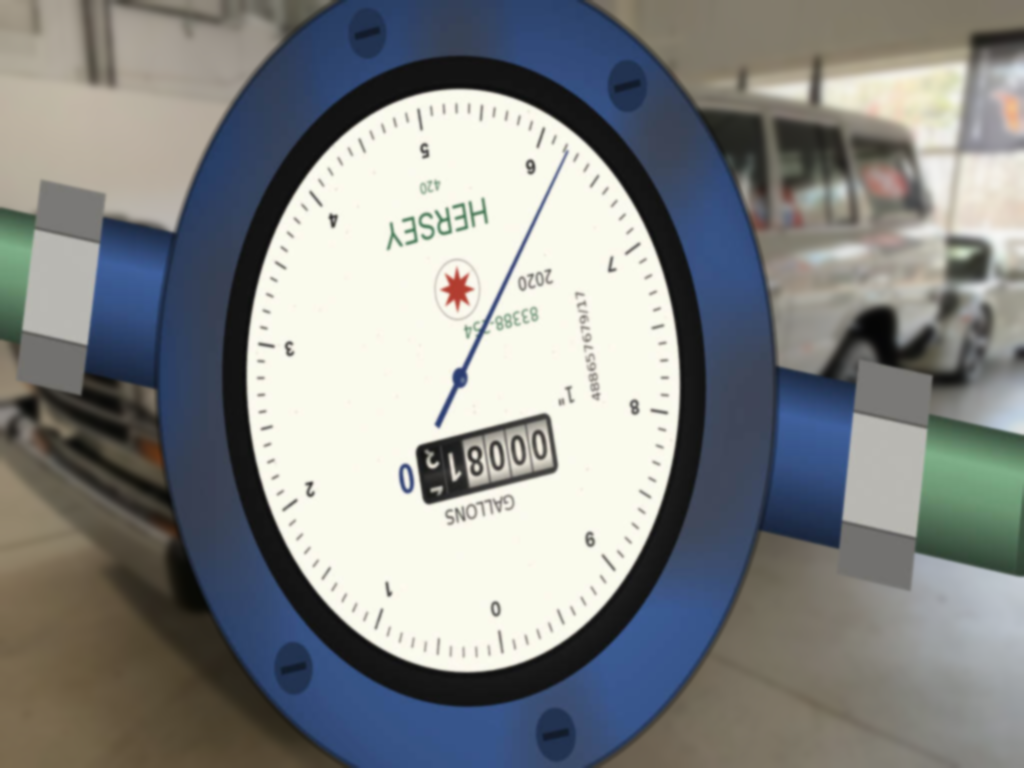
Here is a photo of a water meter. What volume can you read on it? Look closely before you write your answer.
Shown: 8126.2 gal
